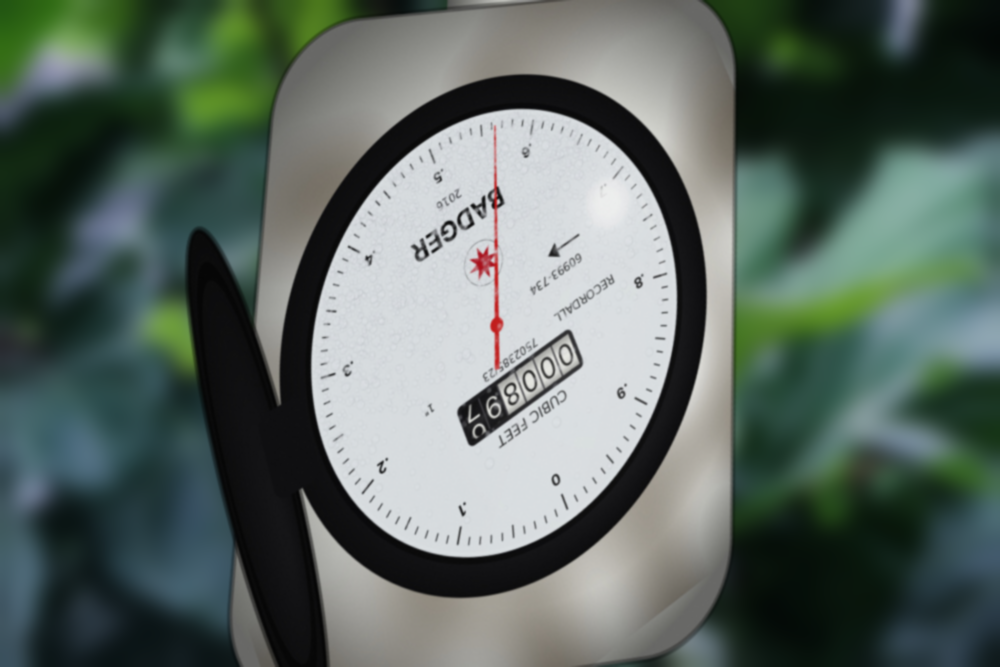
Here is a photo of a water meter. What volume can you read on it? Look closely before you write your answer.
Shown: 896.56 ft³
